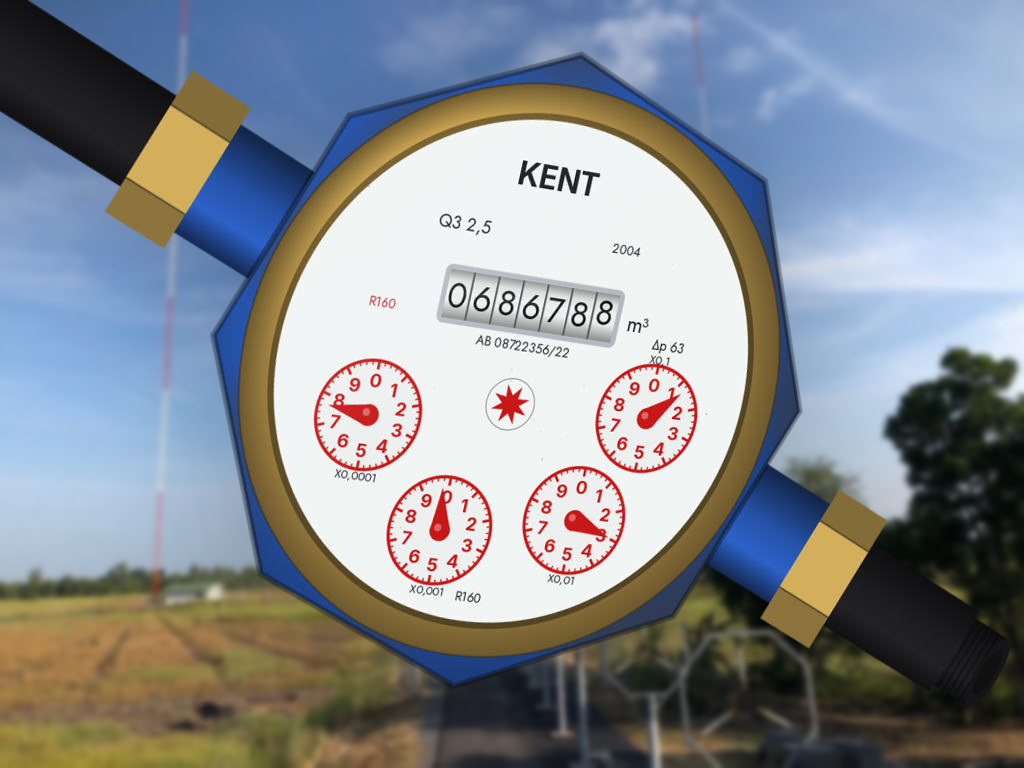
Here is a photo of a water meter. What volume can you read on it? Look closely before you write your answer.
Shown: 686788.1297 m³
